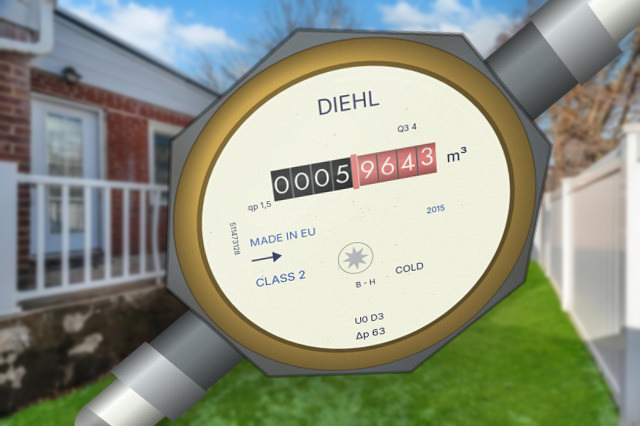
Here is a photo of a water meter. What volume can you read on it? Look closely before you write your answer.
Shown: 5.9643 m³
